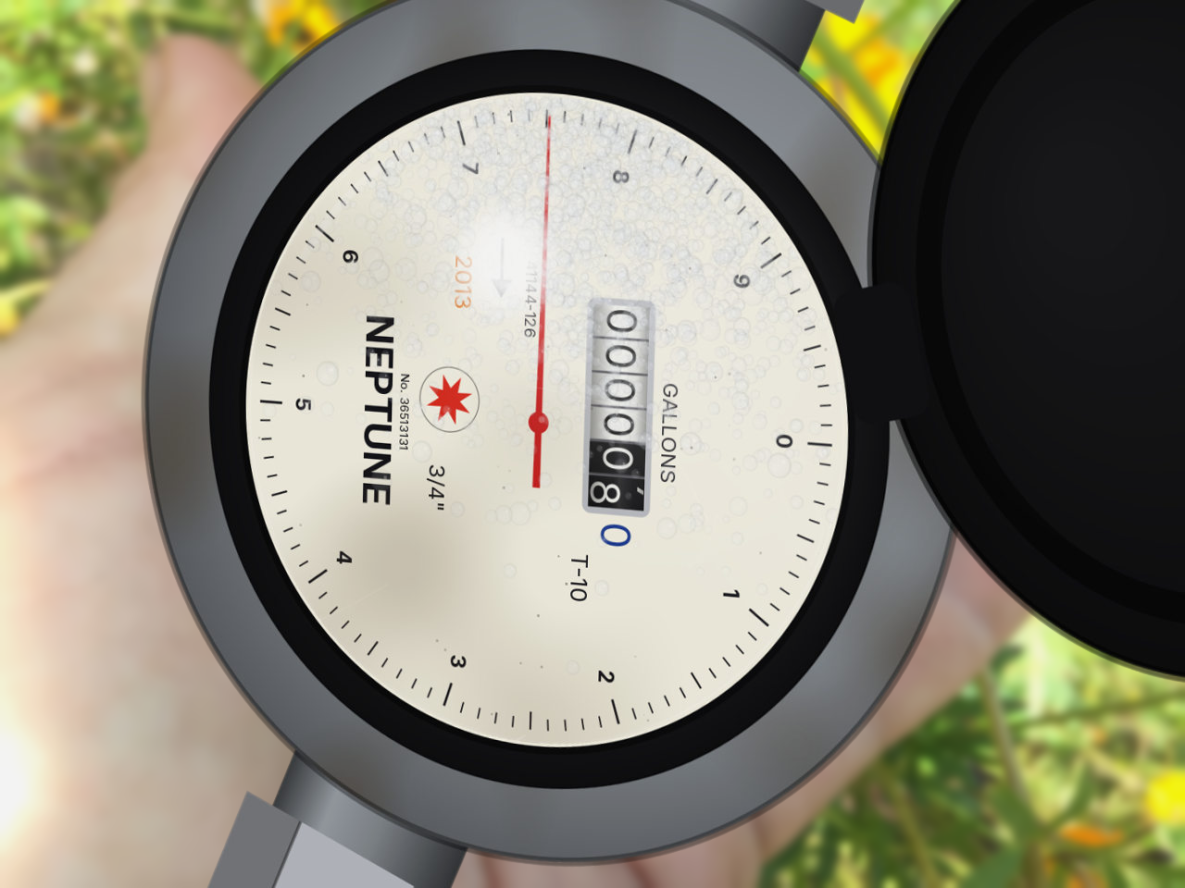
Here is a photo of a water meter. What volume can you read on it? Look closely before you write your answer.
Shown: 77.5 gal
